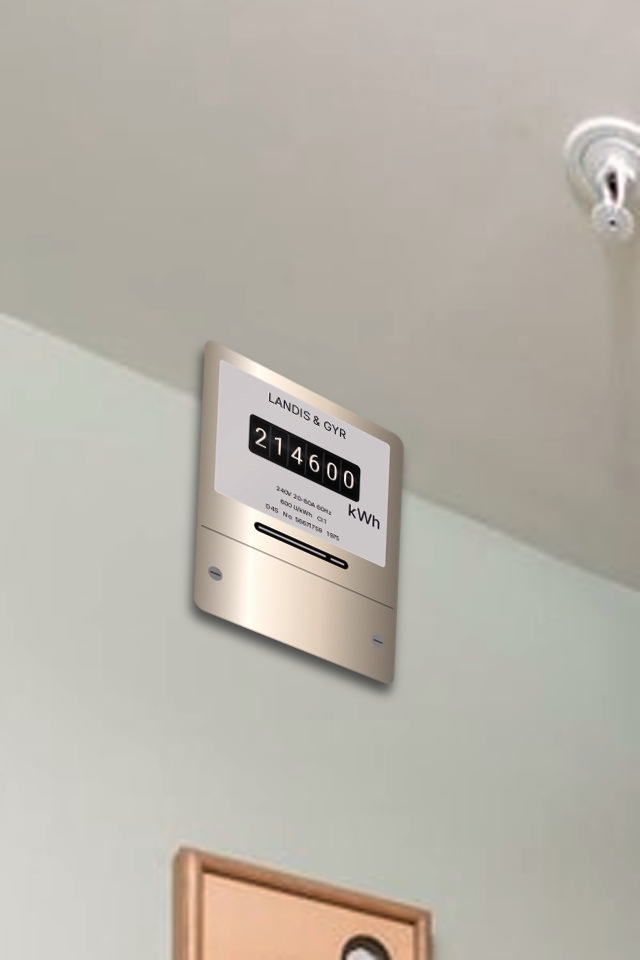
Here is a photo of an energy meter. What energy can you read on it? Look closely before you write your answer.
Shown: 214600 kWh
